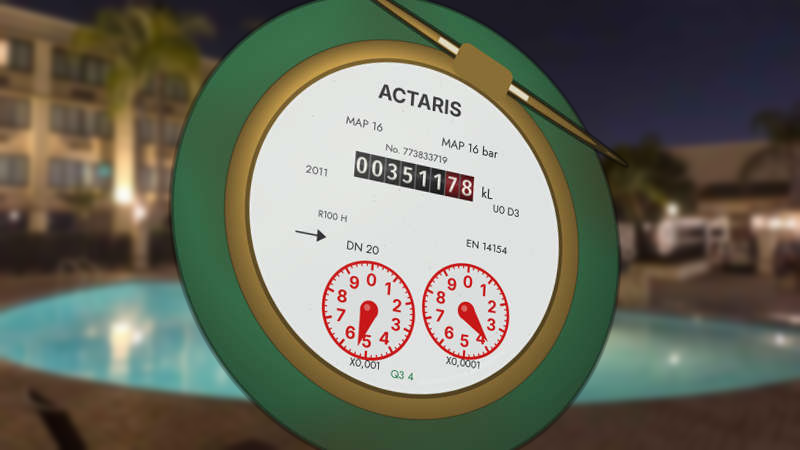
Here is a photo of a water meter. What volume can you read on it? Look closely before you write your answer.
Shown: 3511.7853 kL
